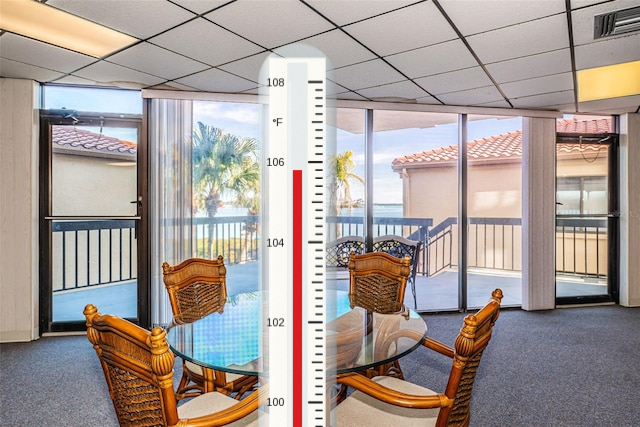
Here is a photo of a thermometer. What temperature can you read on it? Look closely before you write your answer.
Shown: 105.8 °F
